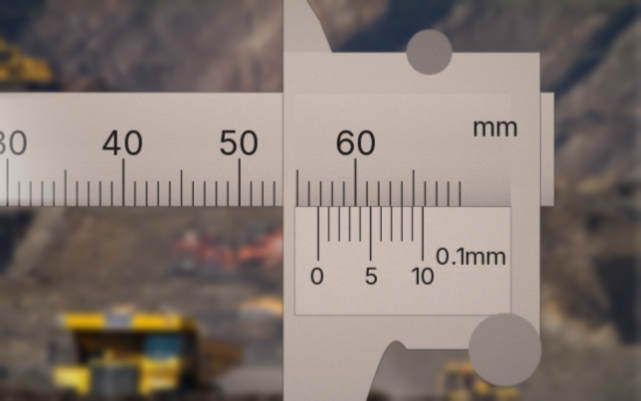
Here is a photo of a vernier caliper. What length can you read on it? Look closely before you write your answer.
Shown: 56.8 mm
